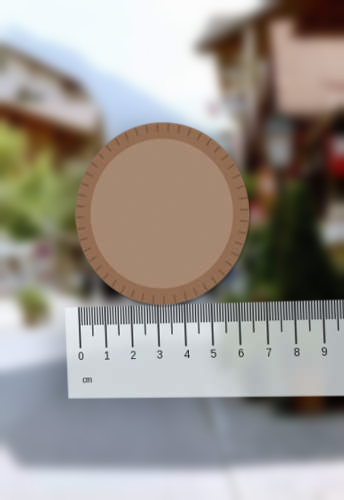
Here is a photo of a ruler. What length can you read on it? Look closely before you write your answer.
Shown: 6.5 cm
